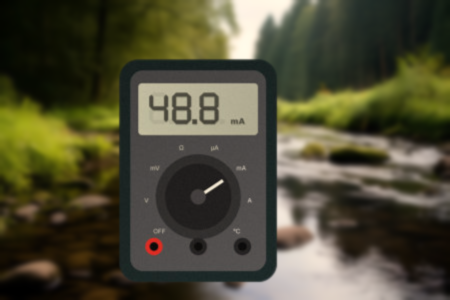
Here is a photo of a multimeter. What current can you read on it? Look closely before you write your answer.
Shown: 48.8 mA
